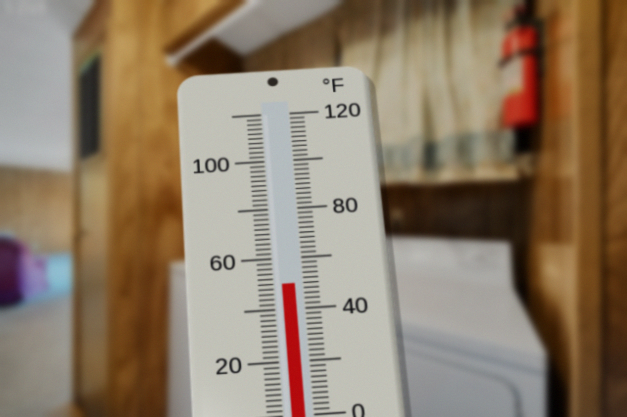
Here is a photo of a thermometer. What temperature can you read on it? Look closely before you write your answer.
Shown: 50 °F
